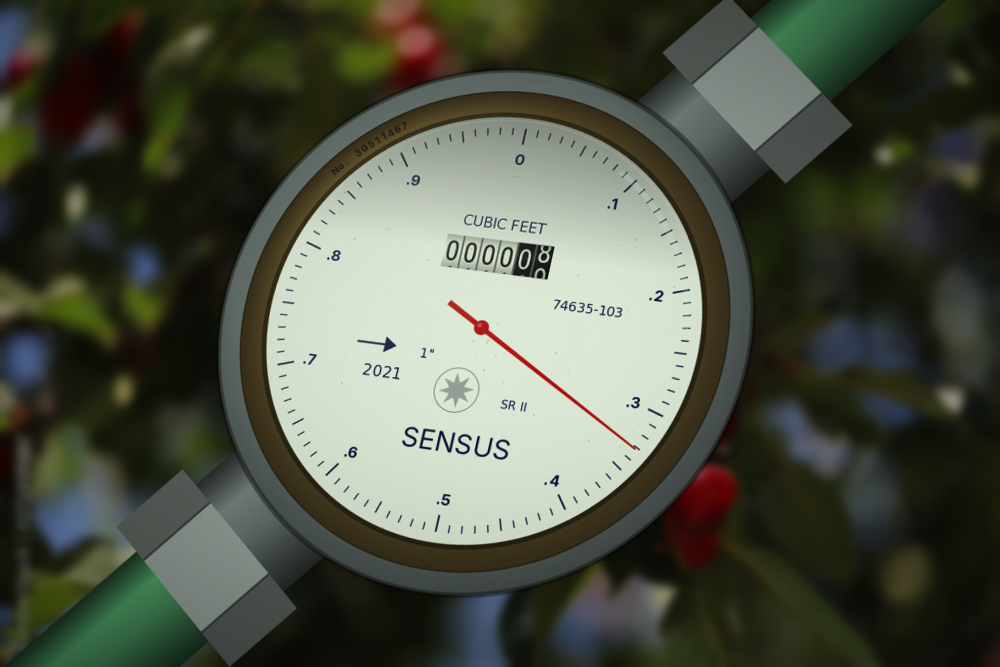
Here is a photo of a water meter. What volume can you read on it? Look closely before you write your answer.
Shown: 8.33 ft³
